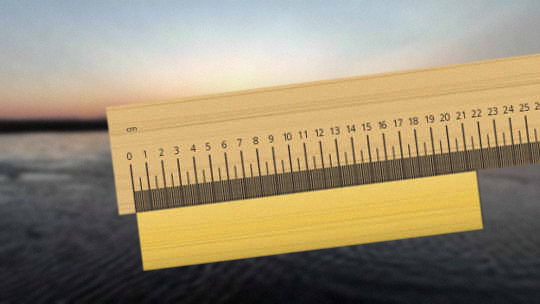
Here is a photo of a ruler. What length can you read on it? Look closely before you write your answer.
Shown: 21.5 cm
